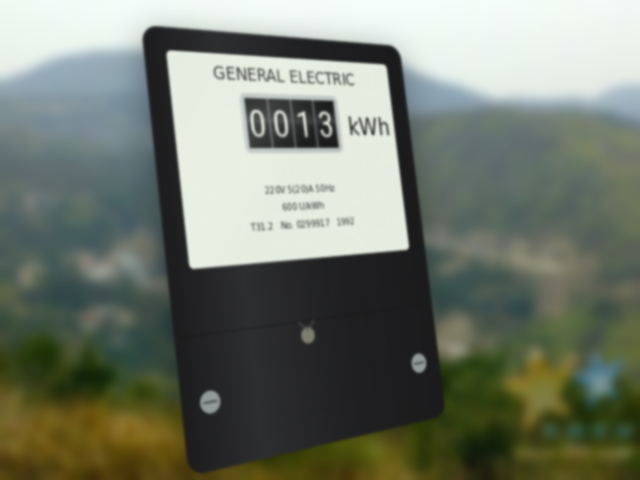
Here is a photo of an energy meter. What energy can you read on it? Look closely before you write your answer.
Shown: 13 kWh
